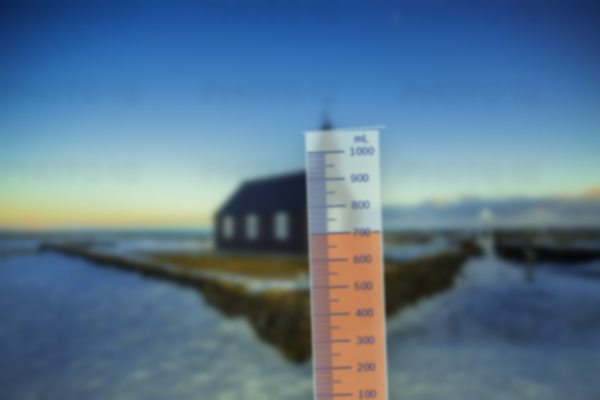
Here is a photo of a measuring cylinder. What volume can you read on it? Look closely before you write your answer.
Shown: 700 mL
